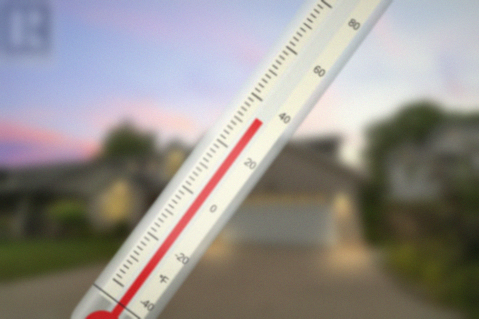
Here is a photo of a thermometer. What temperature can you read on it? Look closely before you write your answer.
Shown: 34 °F
